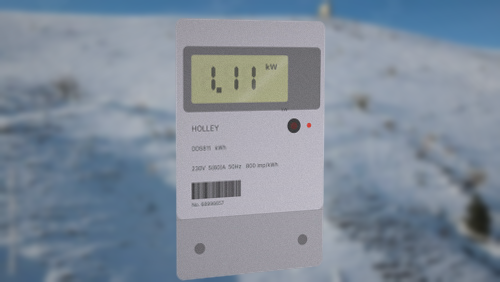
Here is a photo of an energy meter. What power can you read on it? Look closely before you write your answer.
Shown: 1.11 kW
